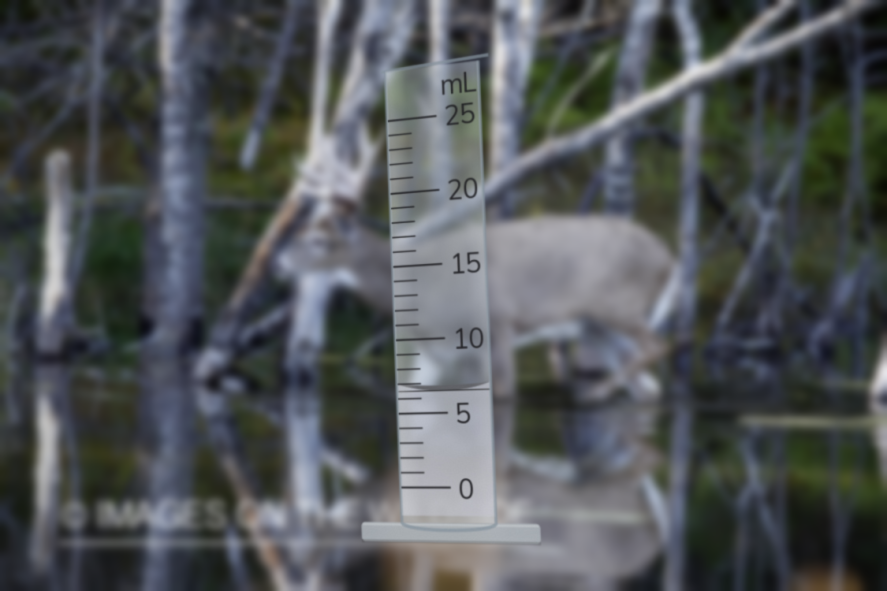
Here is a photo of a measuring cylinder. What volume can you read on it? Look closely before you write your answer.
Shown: 6.5 mL
